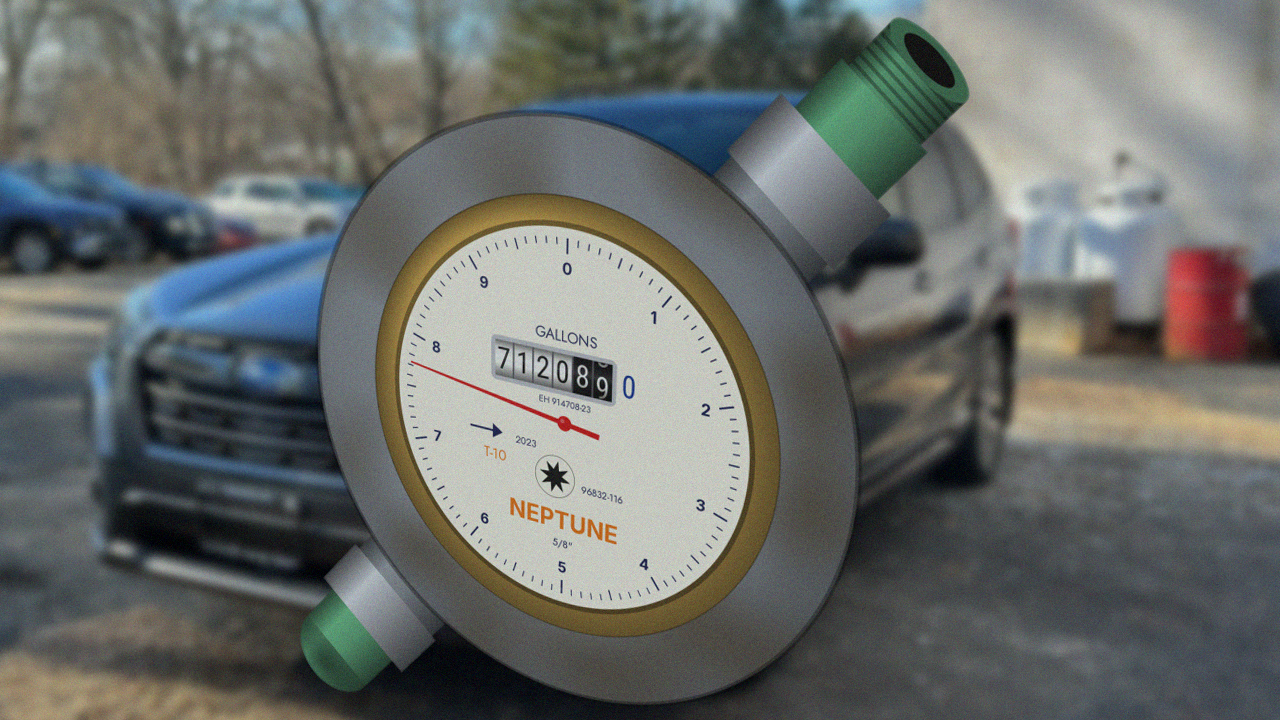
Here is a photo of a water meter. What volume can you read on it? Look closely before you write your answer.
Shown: 7120887.7 gal
